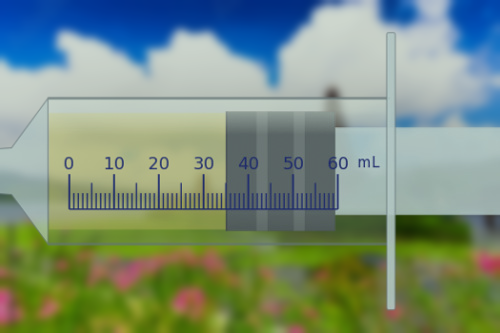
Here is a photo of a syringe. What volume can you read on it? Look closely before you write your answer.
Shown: 35 mL
